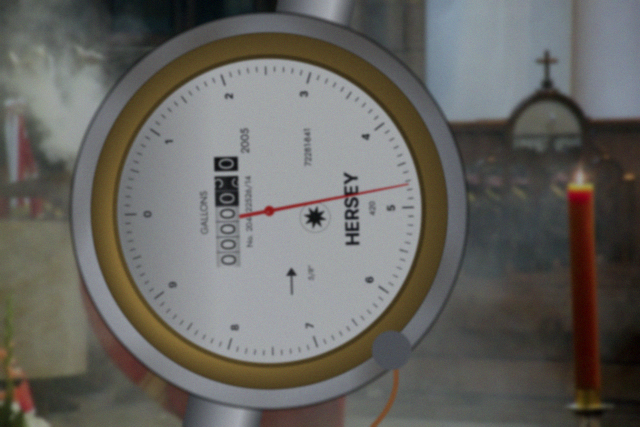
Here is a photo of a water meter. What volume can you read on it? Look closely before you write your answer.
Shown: 54.7 gal
